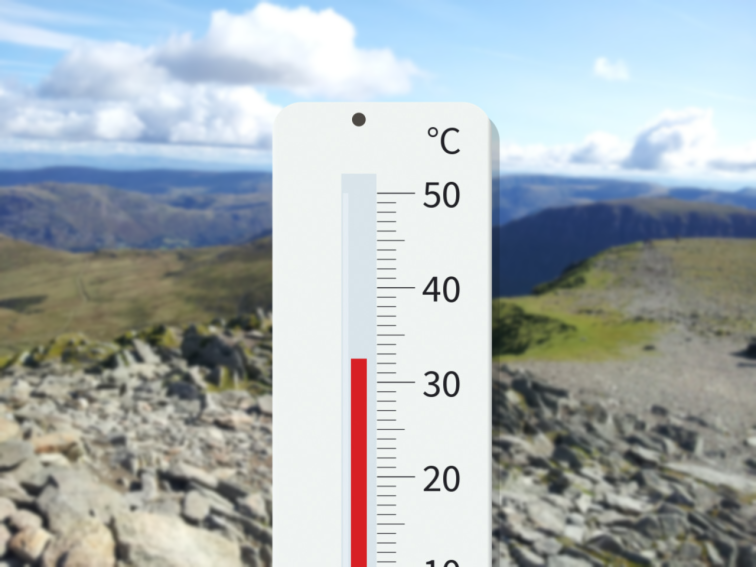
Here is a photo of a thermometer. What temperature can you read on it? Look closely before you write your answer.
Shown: 32.5 °C
